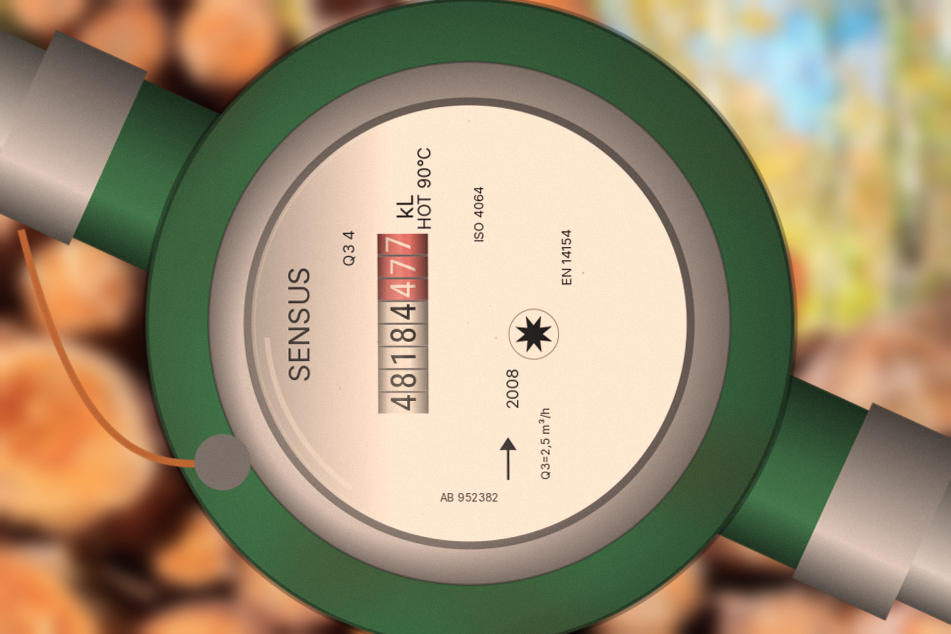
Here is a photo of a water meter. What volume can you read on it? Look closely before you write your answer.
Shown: 48184.477 kL
